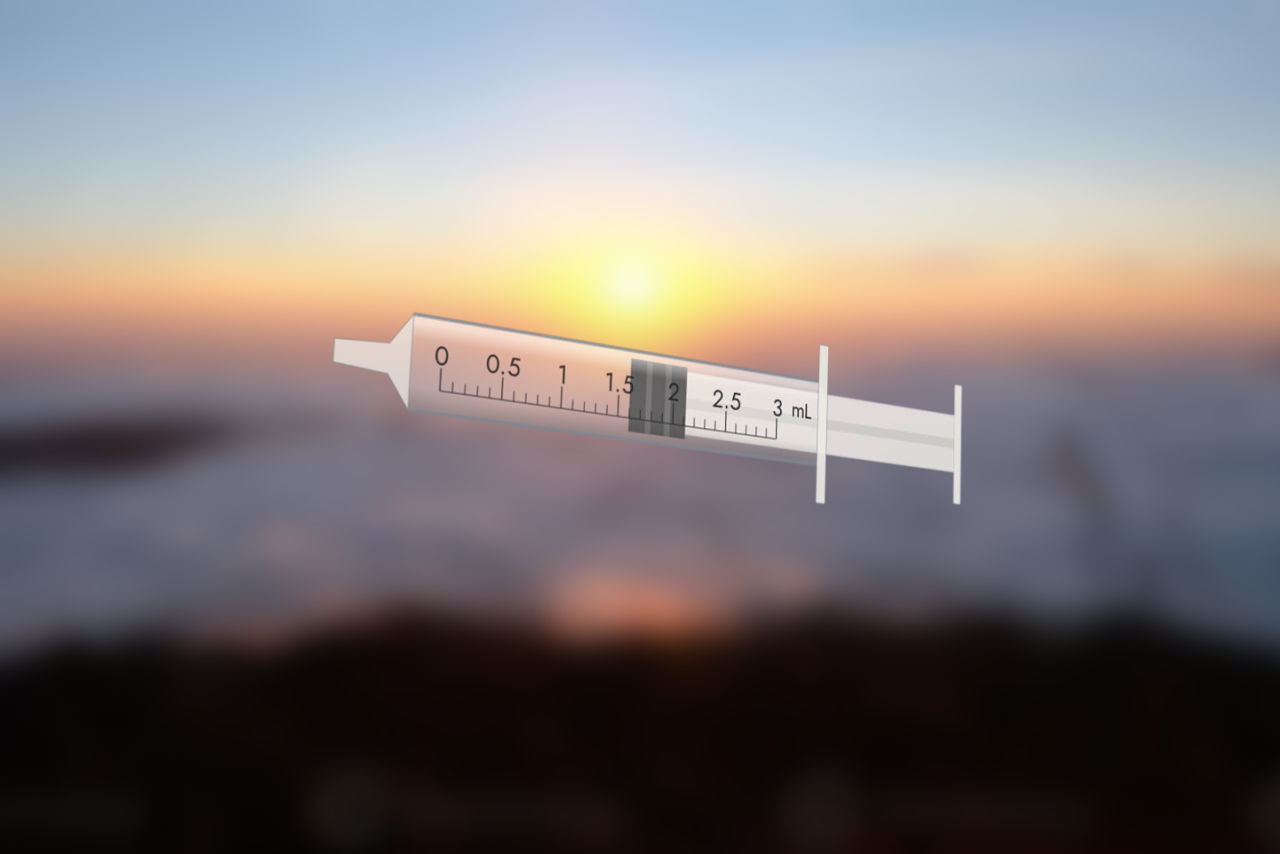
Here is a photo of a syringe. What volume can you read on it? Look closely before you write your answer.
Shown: 1.6 mL
